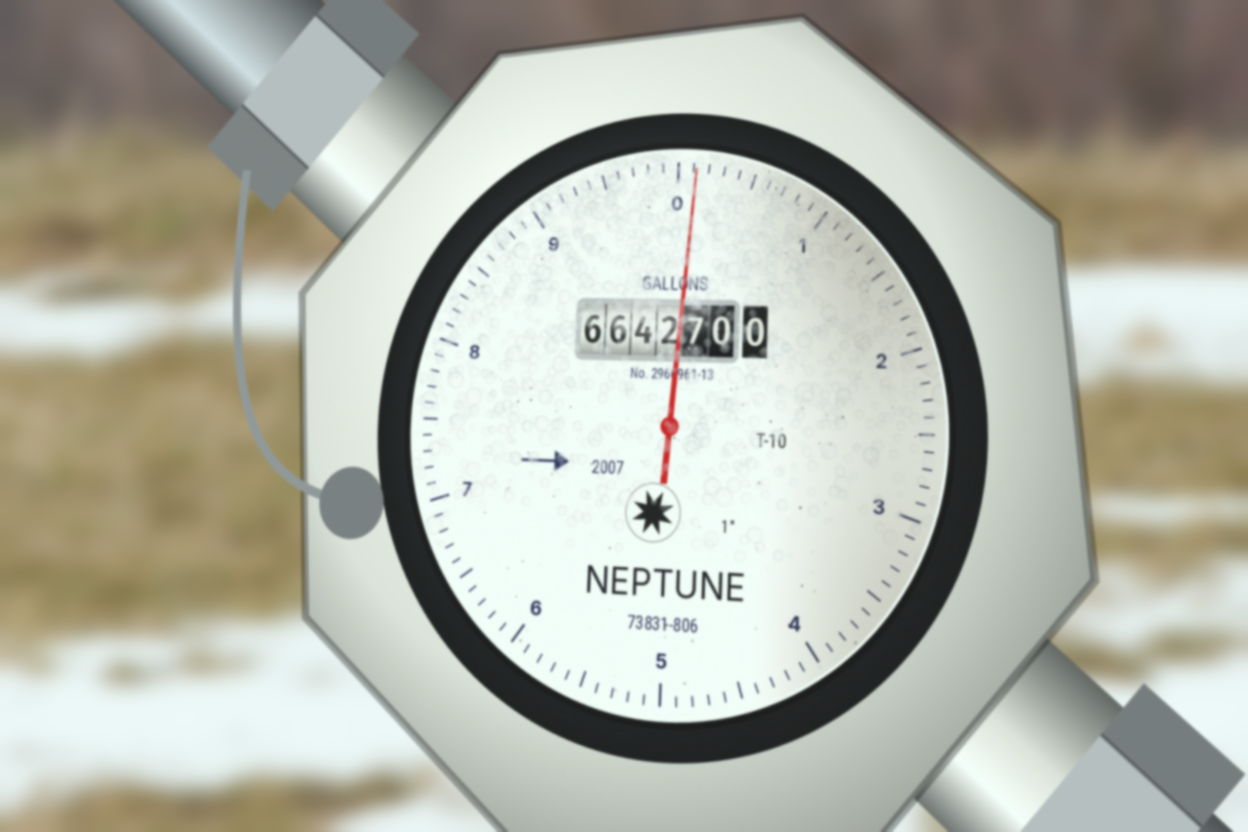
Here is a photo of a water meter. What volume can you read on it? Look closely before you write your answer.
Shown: 6642700.1 gal
